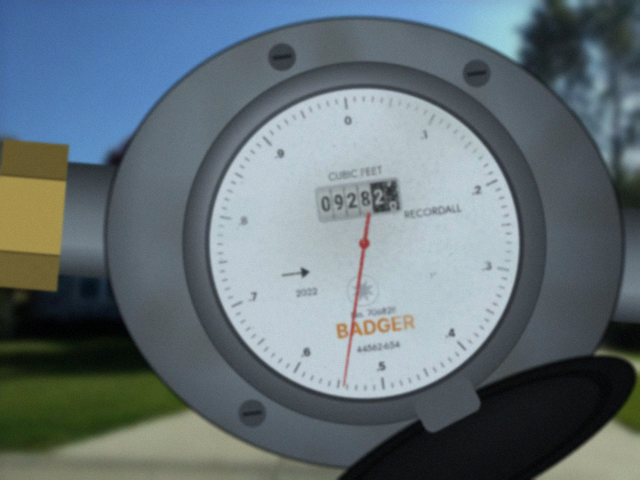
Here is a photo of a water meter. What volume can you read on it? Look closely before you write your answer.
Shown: 92827.54 ft³
